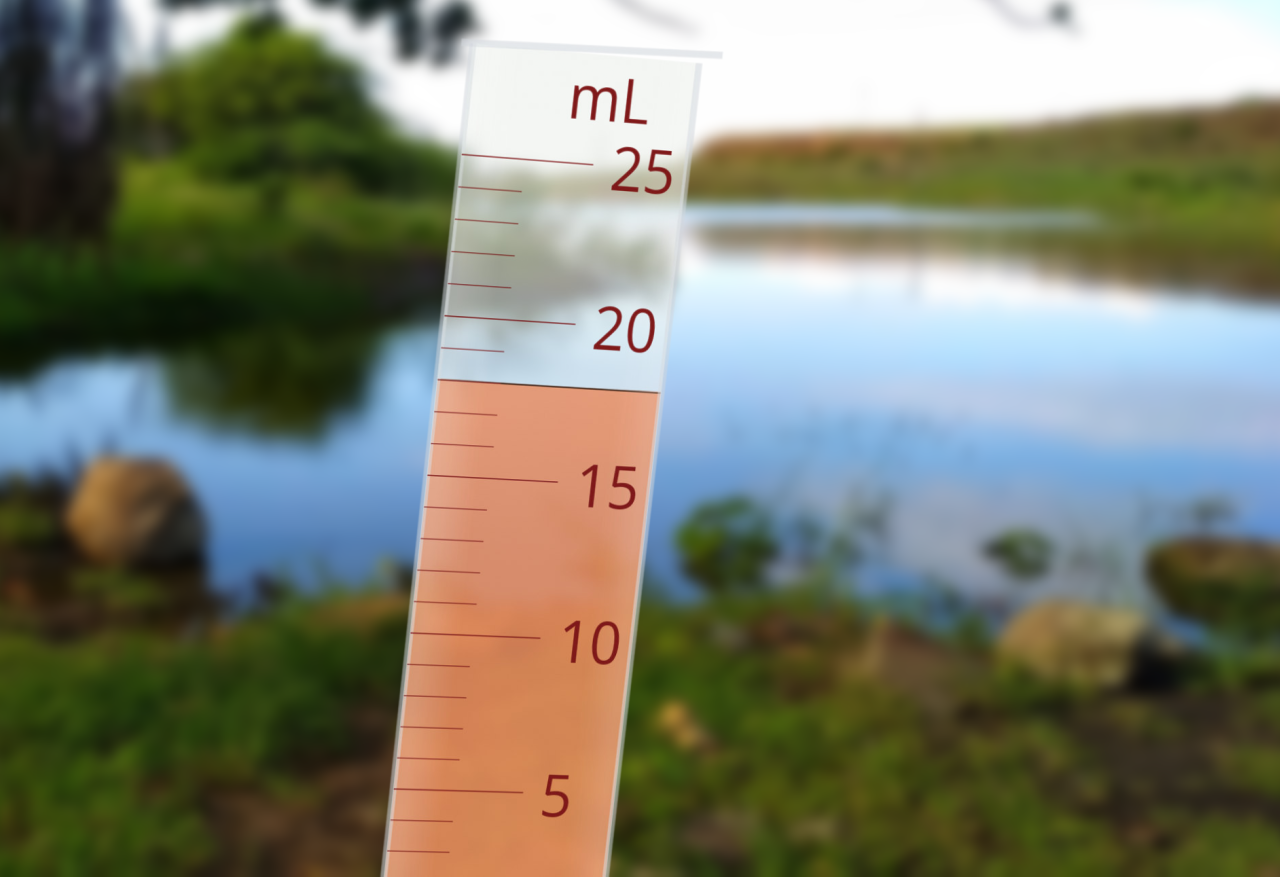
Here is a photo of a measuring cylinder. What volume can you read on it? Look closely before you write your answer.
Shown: 18 mL
